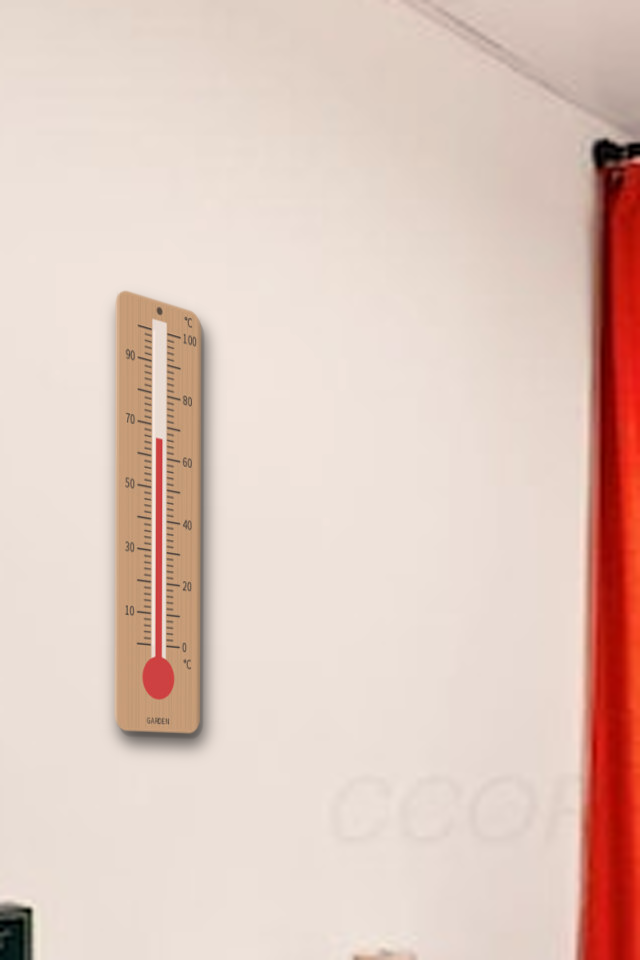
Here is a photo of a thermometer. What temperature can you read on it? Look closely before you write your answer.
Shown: 66 °C
